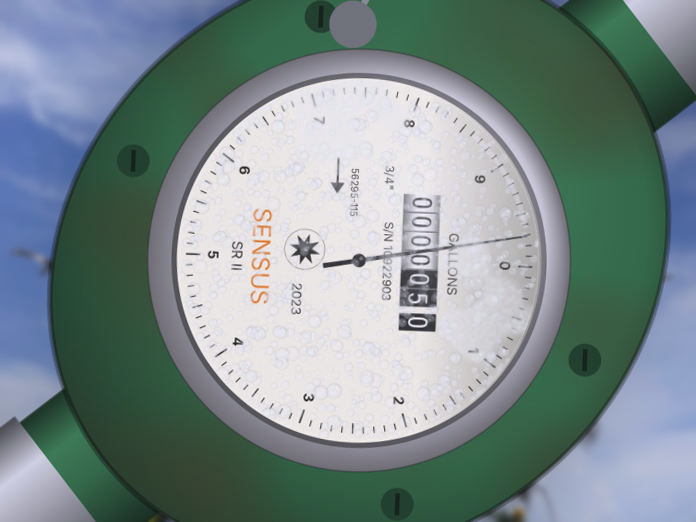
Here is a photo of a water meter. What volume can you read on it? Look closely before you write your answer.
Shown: 49.7 gal
